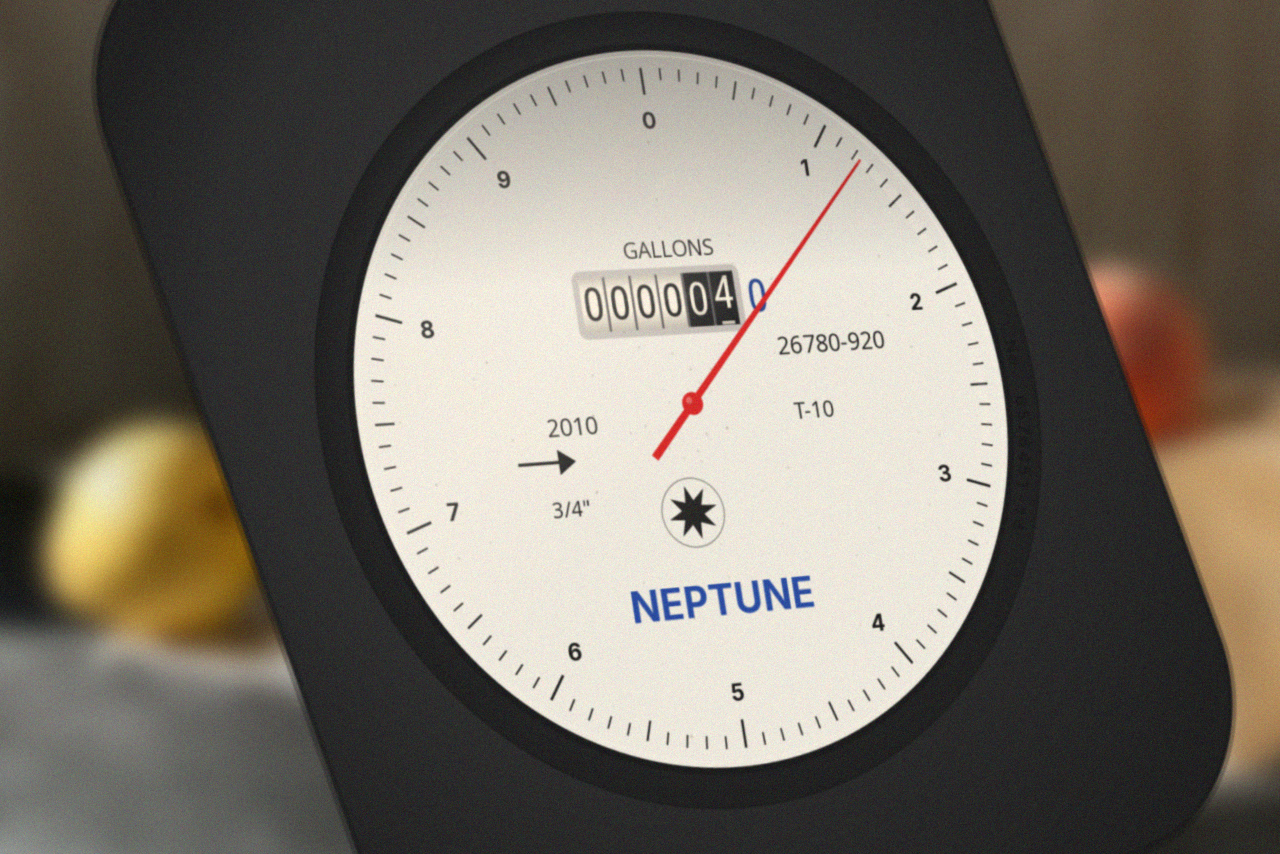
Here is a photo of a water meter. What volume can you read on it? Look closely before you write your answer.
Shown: 41.2 gal
